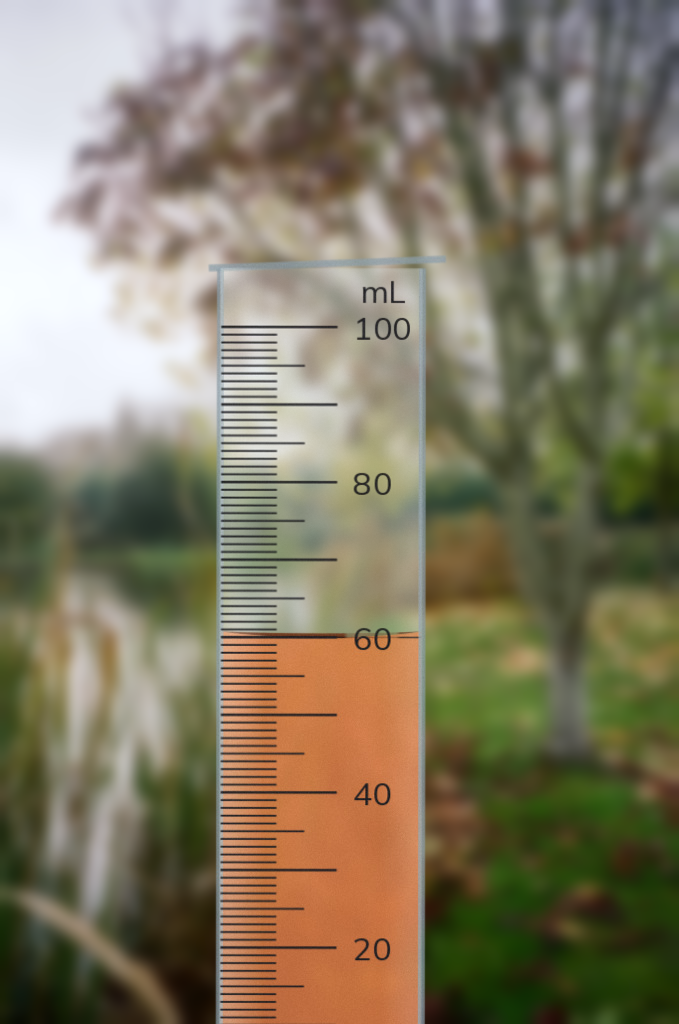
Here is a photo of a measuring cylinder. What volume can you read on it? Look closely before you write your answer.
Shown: 60 mL
